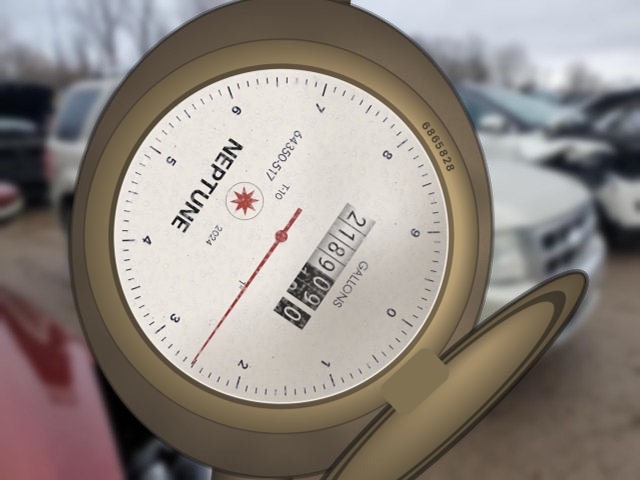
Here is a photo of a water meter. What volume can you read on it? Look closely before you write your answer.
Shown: 2189092.5 gal
